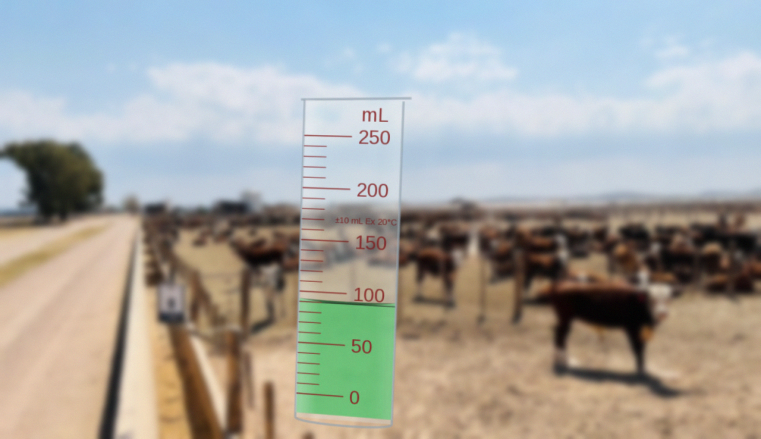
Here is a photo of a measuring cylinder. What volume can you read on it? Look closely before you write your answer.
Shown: 90 mL
